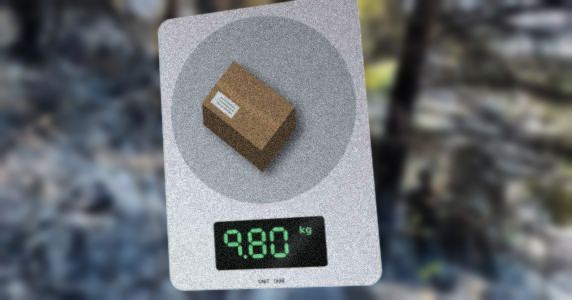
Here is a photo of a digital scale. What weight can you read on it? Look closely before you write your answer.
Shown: 9.80 kg
